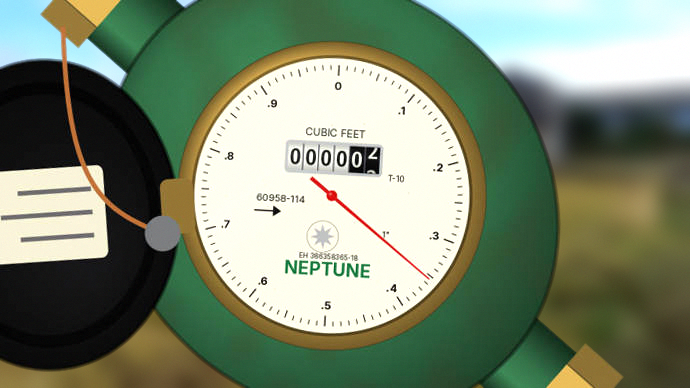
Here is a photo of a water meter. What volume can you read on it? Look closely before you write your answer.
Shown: 2.35 ft³
